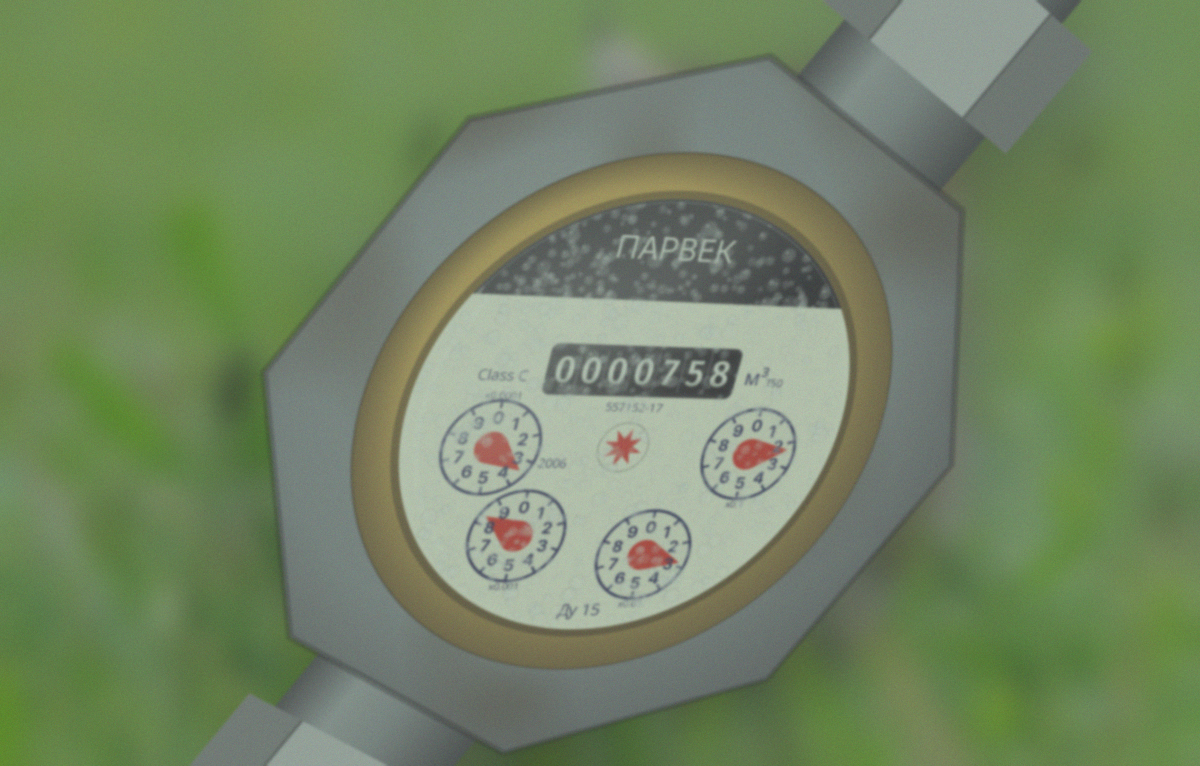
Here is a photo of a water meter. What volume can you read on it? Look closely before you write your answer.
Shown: 758.2283 m³
